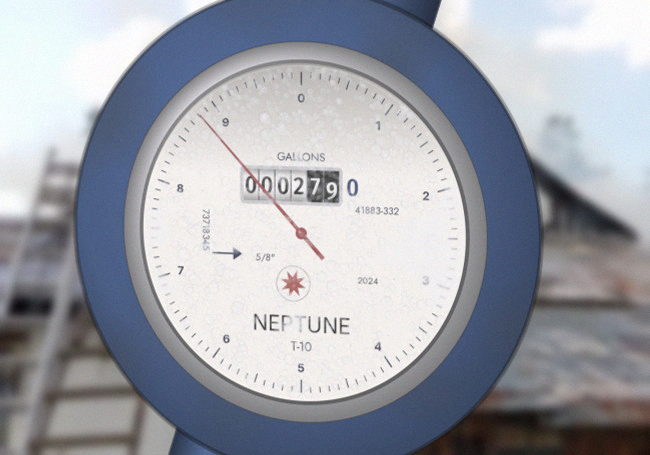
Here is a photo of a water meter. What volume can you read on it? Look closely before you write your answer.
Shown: 2788.8 gal
